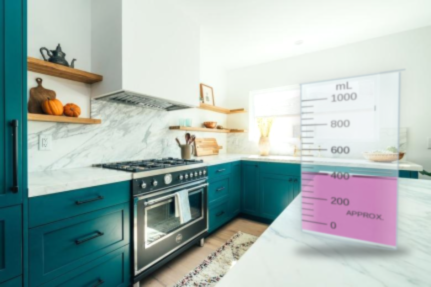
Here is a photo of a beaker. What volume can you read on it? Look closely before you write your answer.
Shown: 400 mL
